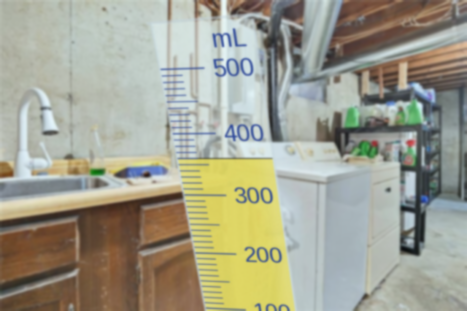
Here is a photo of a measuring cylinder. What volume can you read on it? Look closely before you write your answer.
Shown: 360 mL
